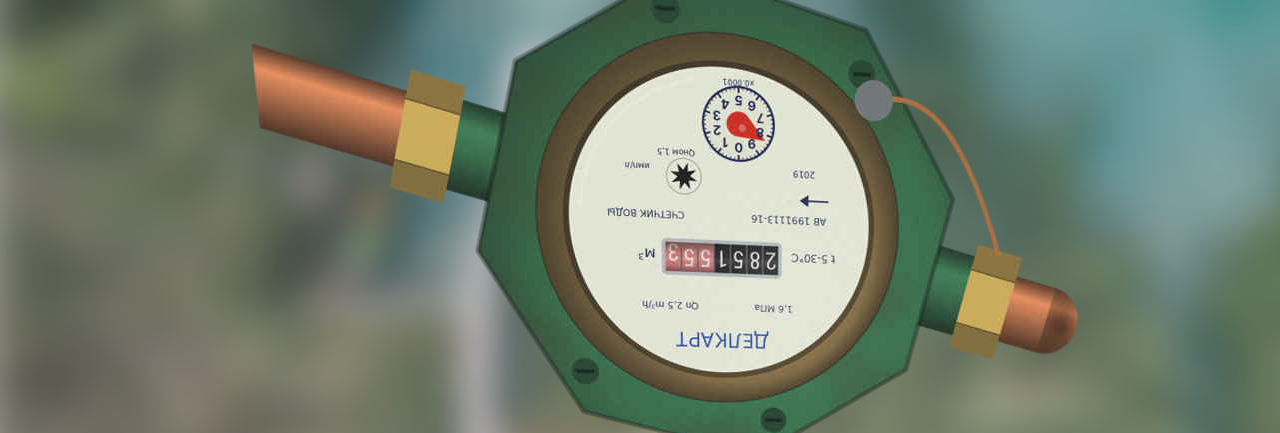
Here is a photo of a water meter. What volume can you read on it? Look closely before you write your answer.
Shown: 2851.5528 m³
